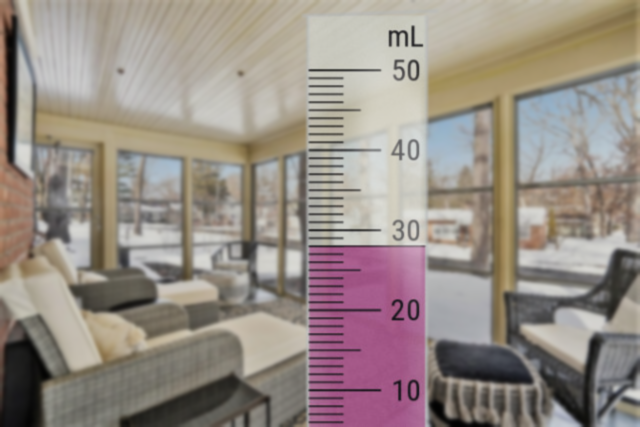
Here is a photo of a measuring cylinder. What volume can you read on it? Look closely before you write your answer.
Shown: 28 mL
